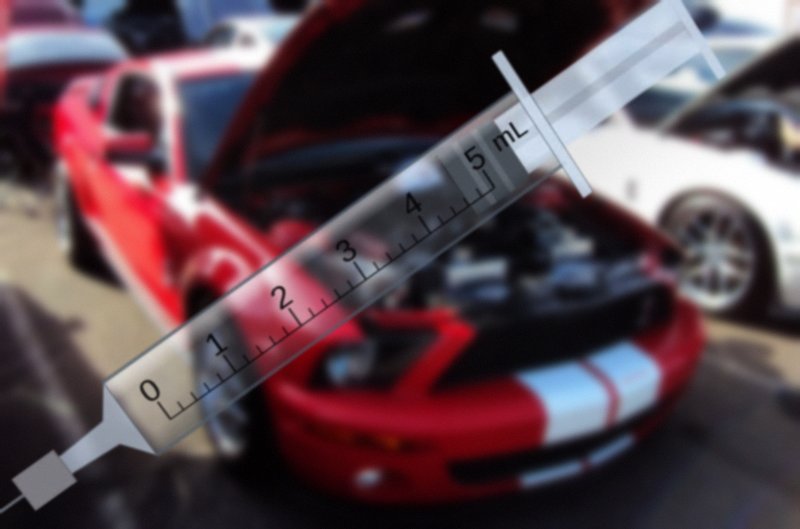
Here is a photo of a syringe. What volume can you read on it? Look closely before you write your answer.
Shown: 4.6 mL
